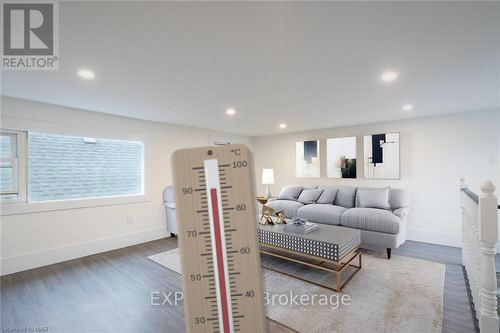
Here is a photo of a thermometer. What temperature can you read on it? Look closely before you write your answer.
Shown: 90 °C
